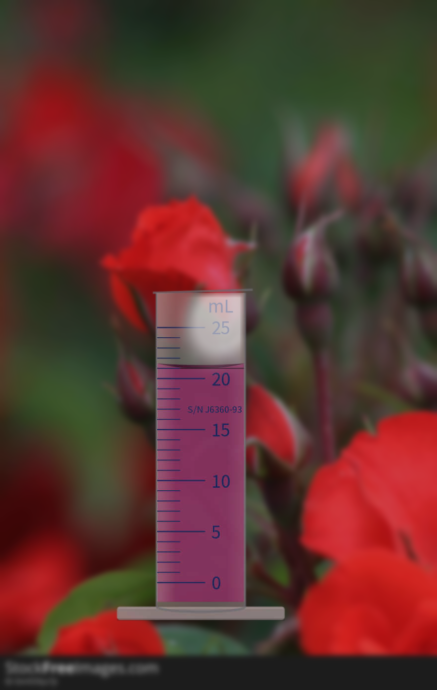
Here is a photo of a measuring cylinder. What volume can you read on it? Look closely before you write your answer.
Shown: 21 mL
